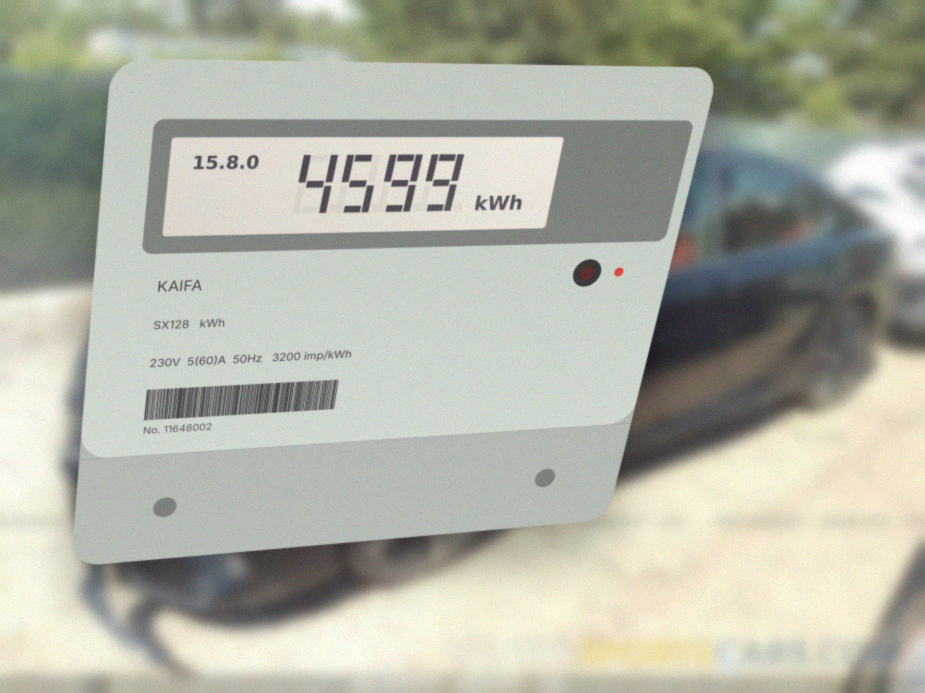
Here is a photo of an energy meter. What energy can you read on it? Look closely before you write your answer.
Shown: 4599 kWh
